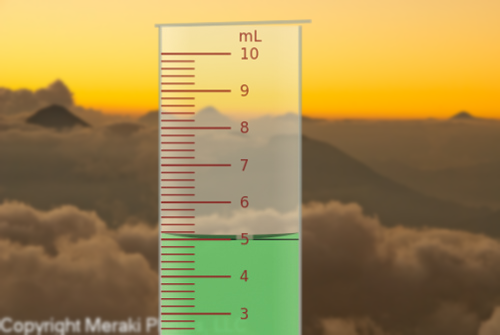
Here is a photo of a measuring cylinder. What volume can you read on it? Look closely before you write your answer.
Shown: 5 mL
